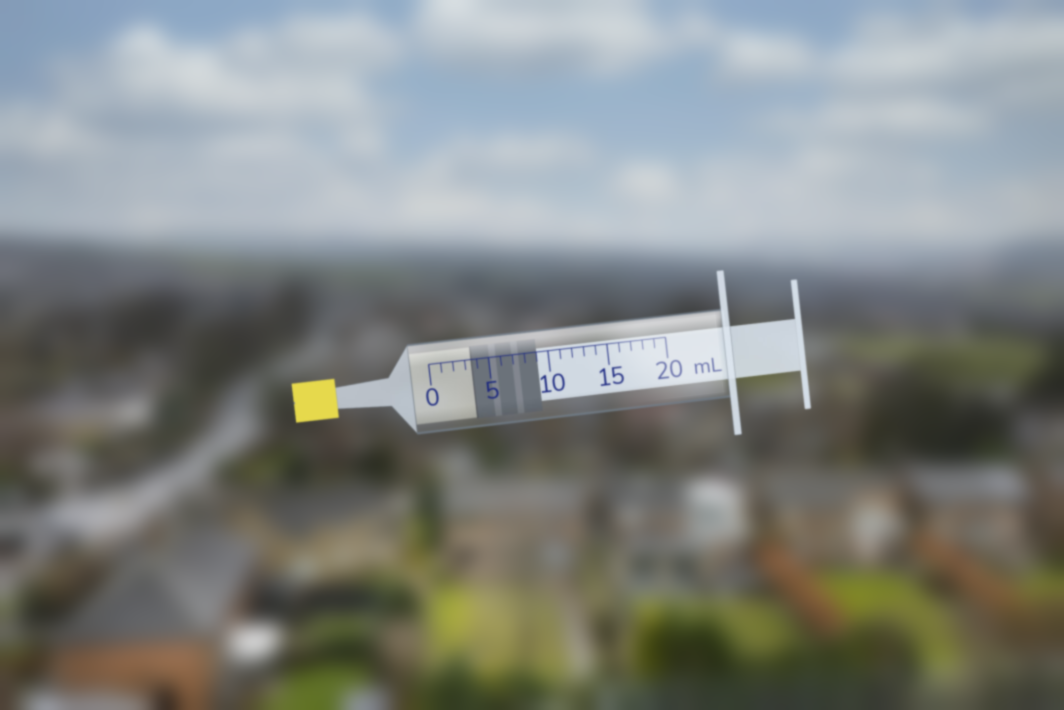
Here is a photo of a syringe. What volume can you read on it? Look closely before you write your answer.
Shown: 3.5 mL
